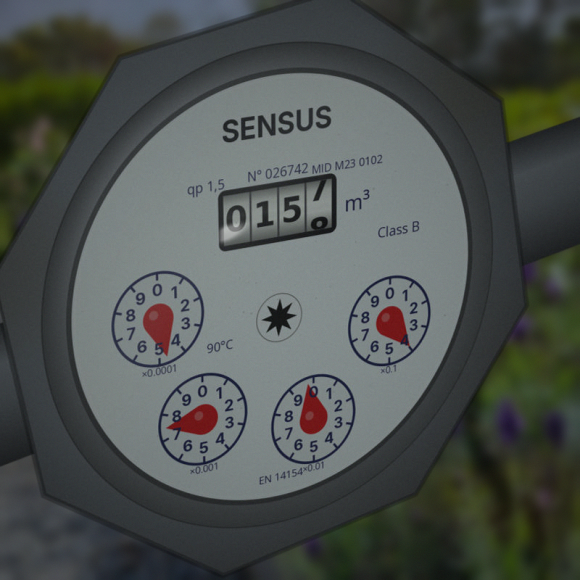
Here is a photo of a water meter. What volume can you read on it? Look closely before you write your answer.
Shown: 157.3974 m³
